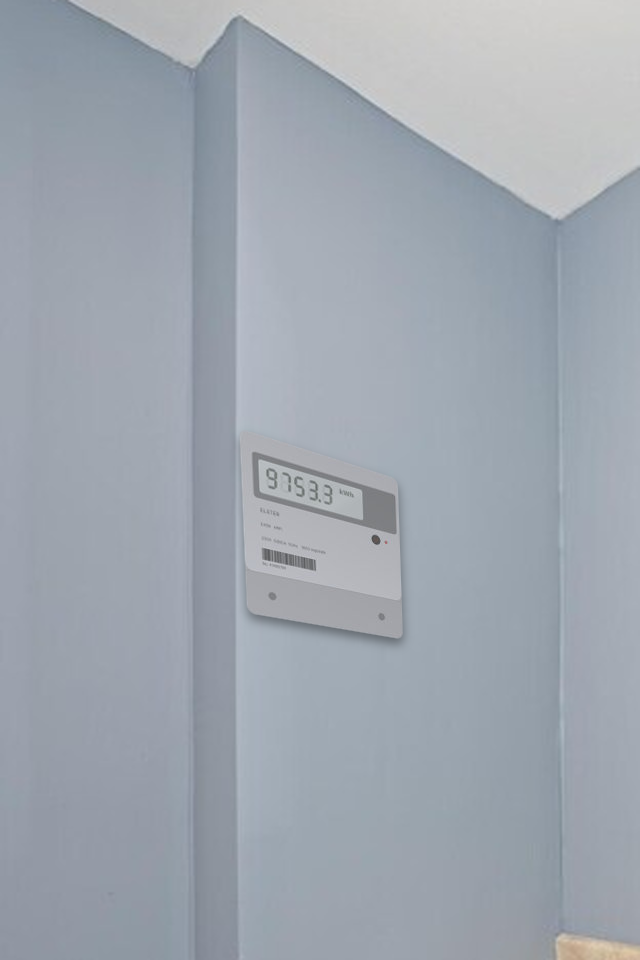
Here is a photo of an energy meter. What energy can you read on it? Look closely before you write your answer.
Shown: 9753.3 kWh
